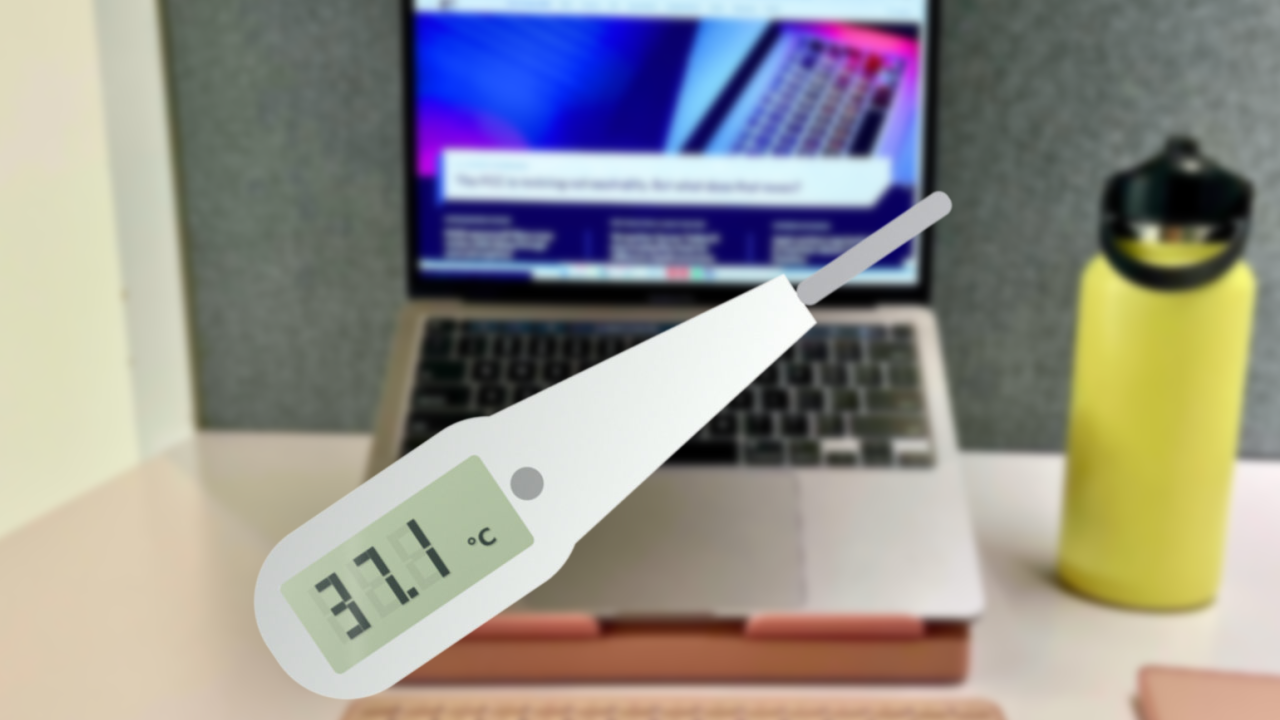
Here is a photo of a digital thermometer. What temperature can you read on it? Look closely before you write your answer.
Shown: 37.1 °C
